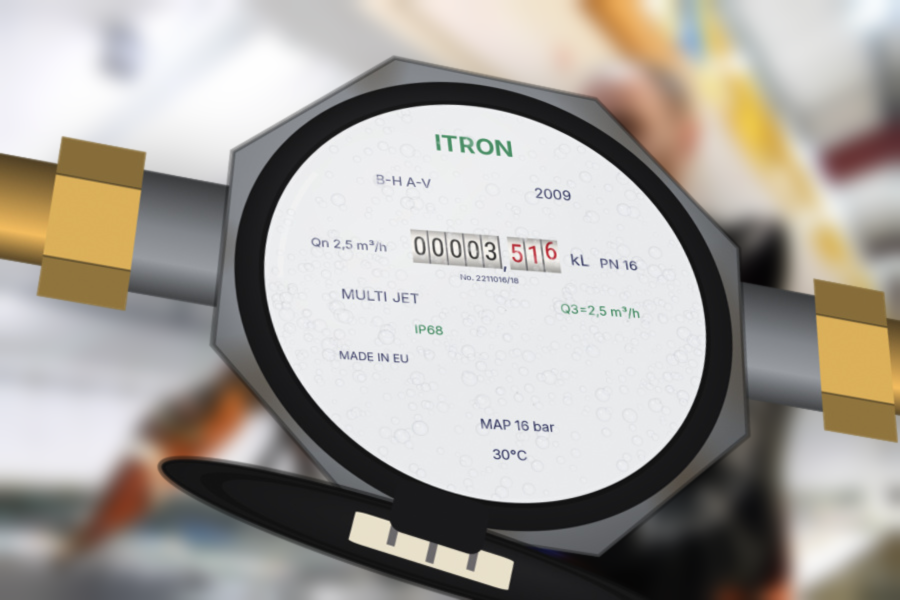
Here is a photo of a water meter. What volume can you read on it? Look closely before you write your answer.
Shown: 3.516 kL
